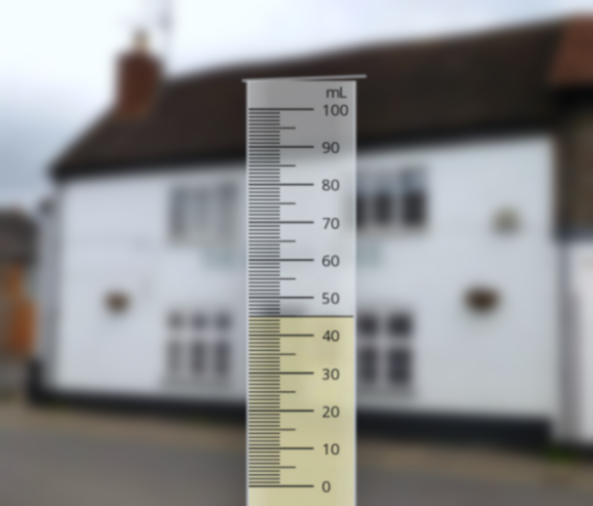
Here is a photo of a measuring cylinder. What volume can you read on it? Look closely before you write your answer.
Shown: 45 mL
